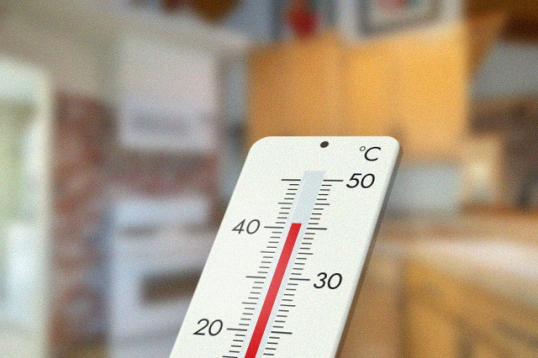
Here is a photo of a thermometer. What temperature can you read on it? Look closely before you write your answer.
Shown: 41 °C
